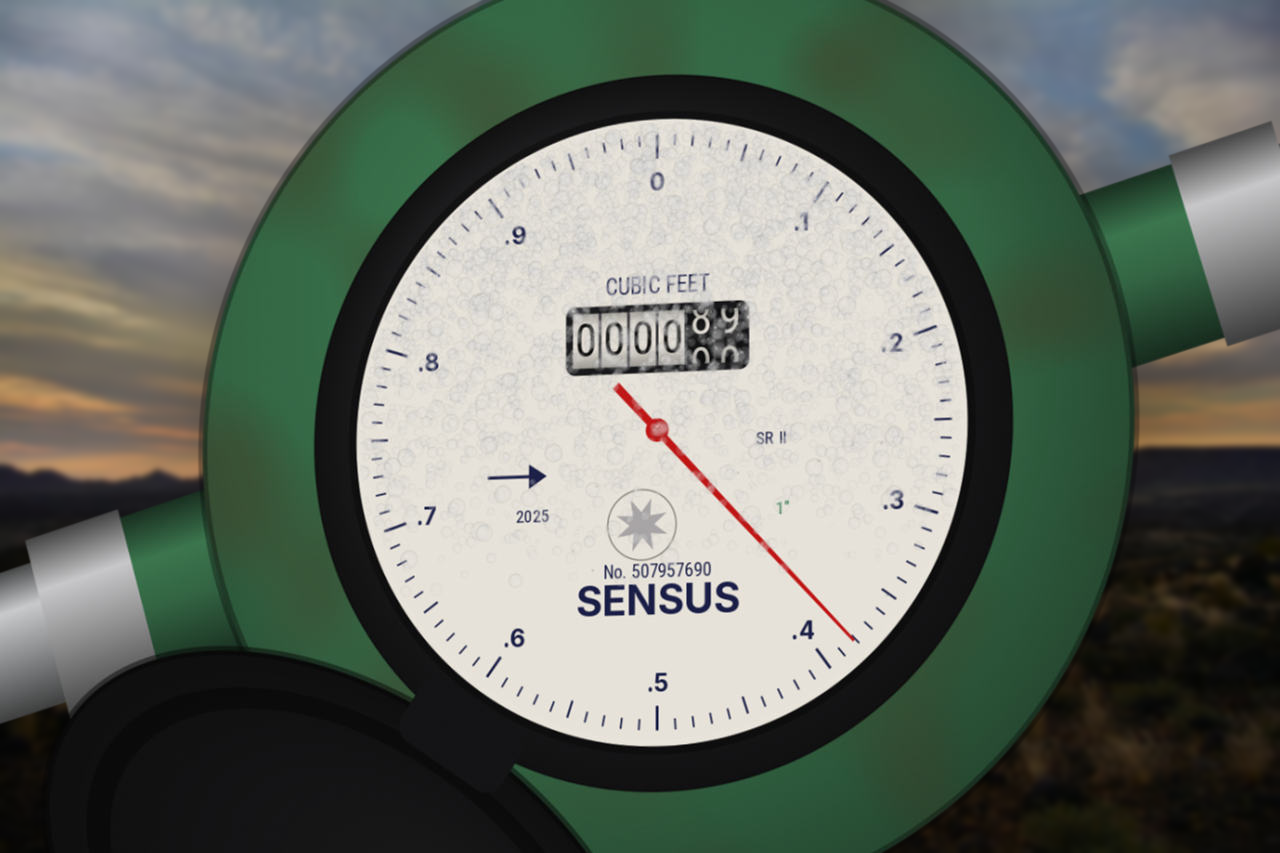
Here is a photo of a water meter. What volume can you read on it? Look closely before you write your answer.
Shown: 89.38 ft³
